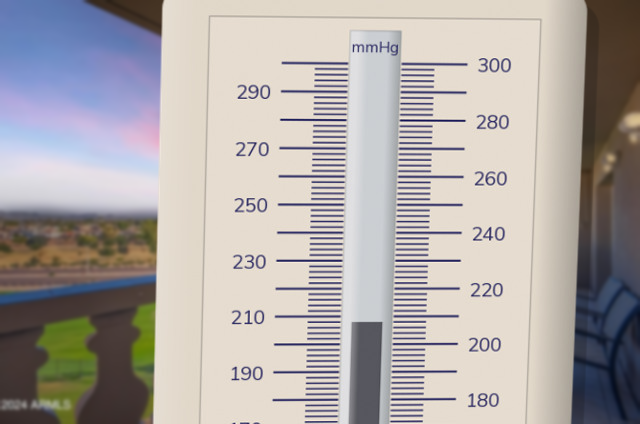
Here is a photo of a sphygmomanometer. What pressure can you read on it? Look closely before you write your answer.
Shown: 208 mmHg
